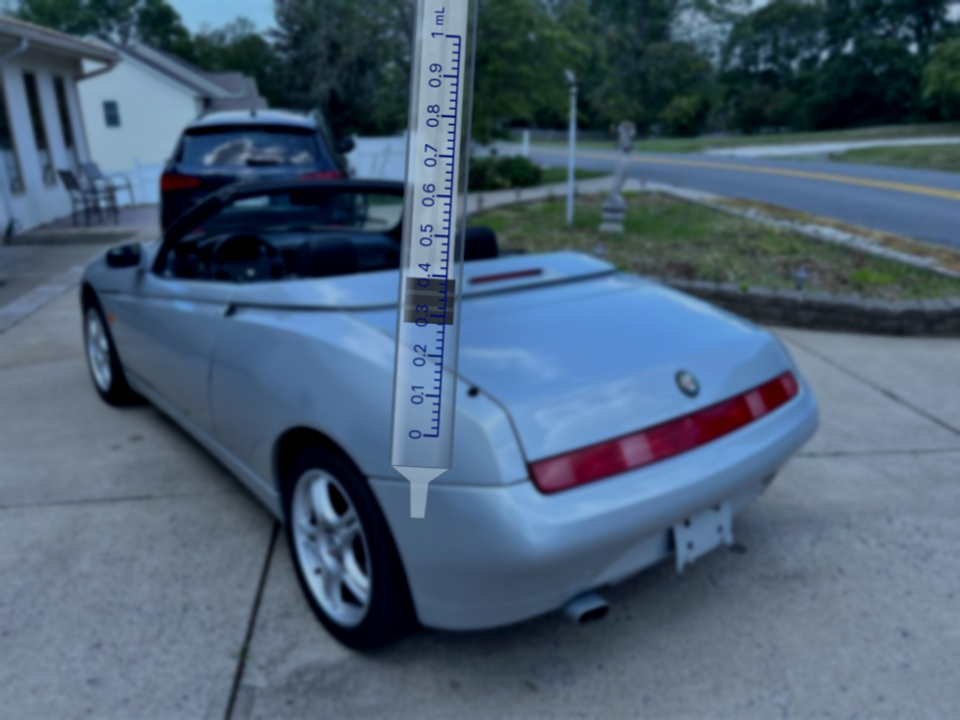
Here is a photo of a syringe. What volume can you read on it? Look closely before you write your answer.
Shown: 0.28 mL
